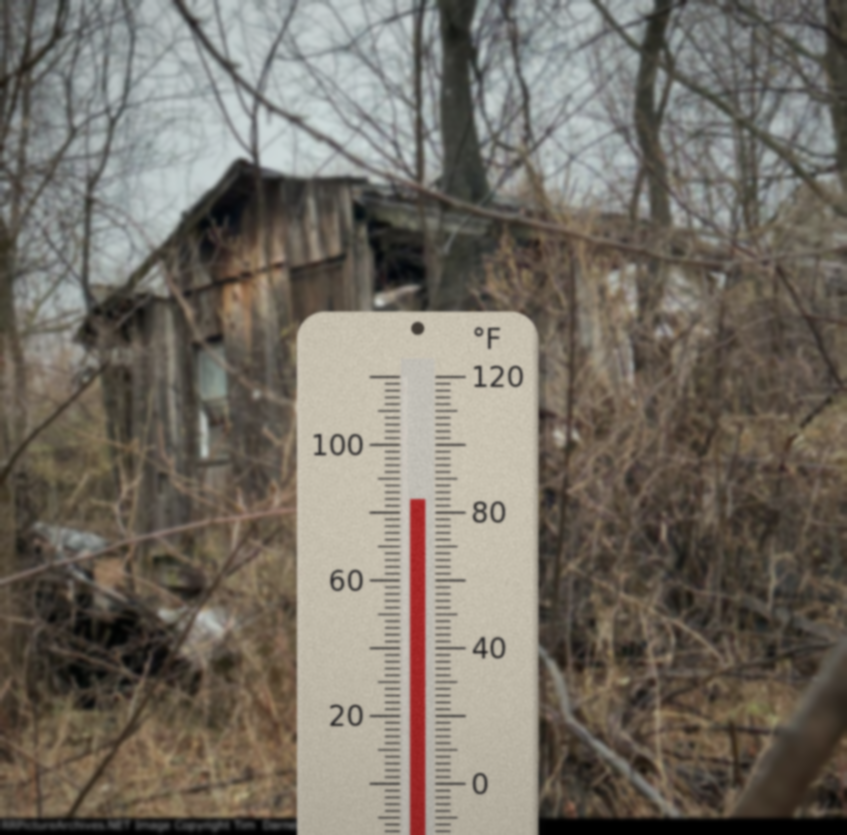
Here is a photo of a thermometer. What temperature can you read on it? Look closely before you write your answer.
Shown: 84 °F
